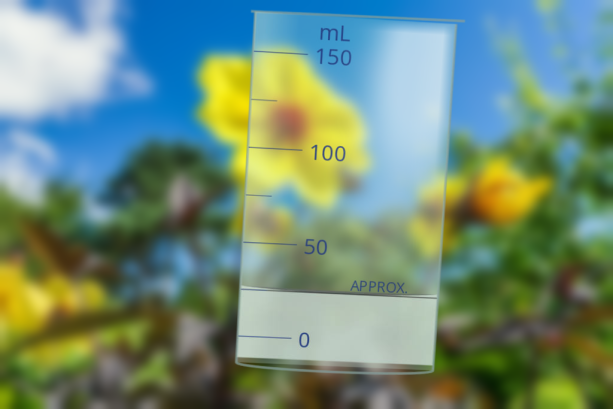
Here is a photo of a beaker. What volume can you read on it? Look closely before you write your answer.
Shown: 25 mL
